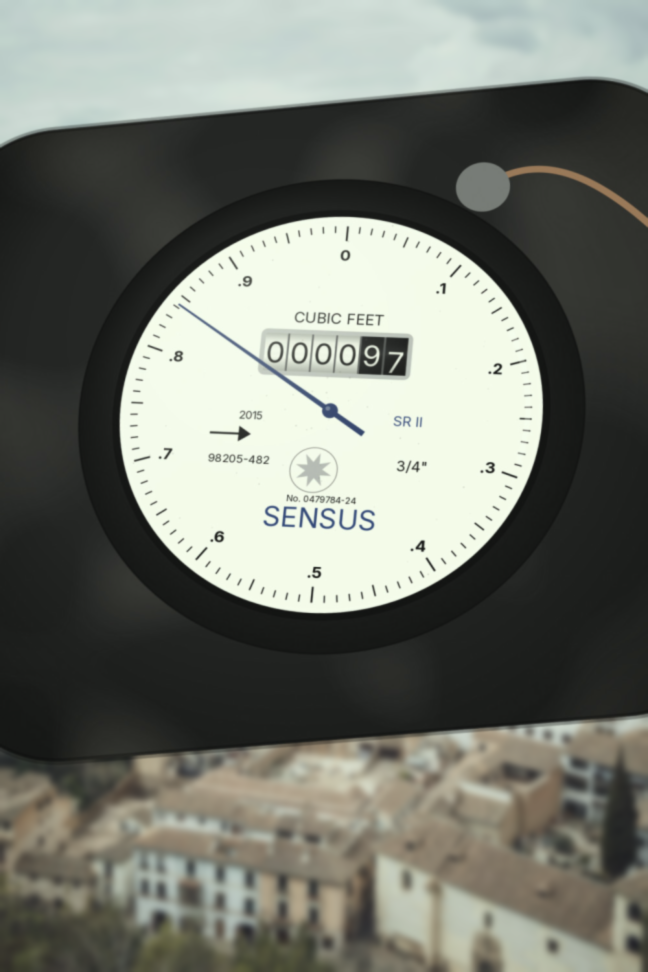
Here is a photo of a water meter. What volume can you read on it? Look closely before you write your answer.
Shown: 96.84 ft³
